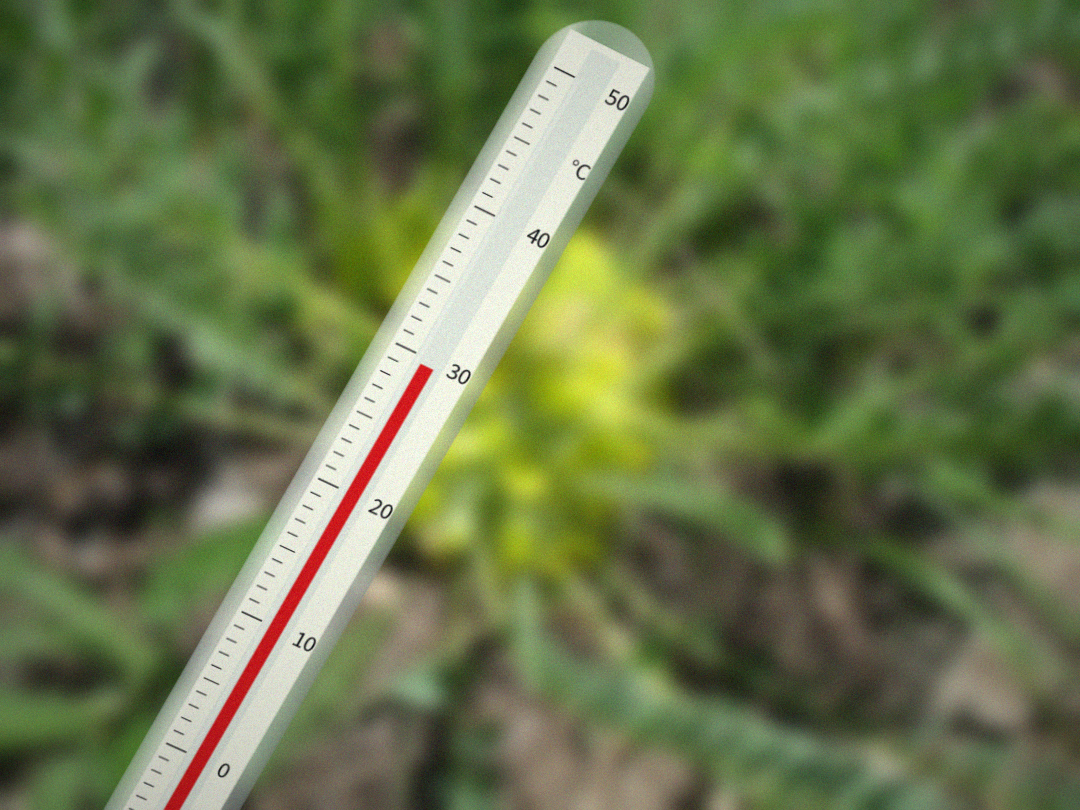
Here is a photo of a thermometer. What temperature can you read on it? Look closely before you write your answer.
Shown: 29.5 °C
